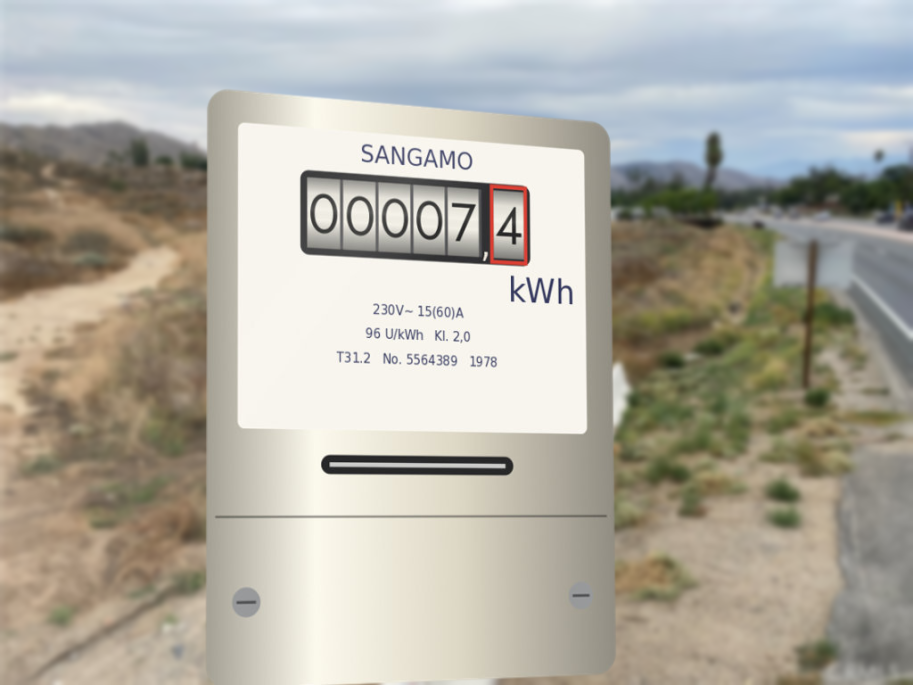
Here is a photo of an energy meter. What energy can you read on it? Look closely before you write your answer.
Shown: 7.4 kWh
